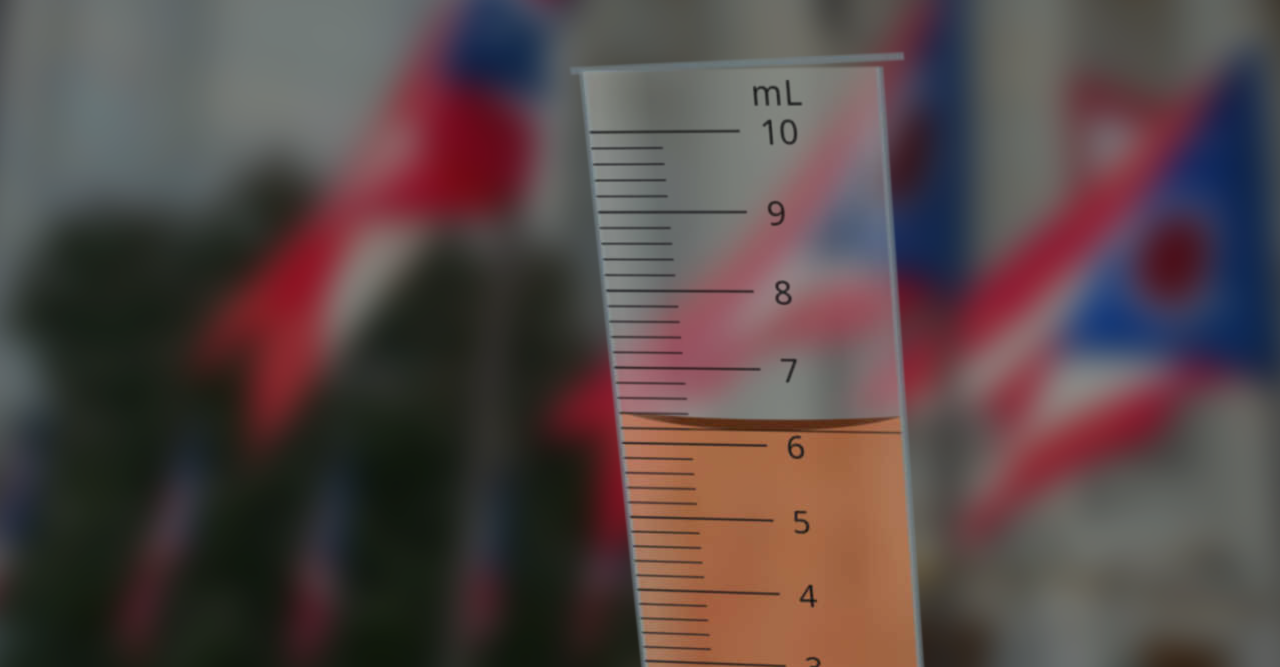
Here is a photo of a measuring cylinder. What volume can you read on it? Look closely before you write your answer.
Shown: 6.2 mL
